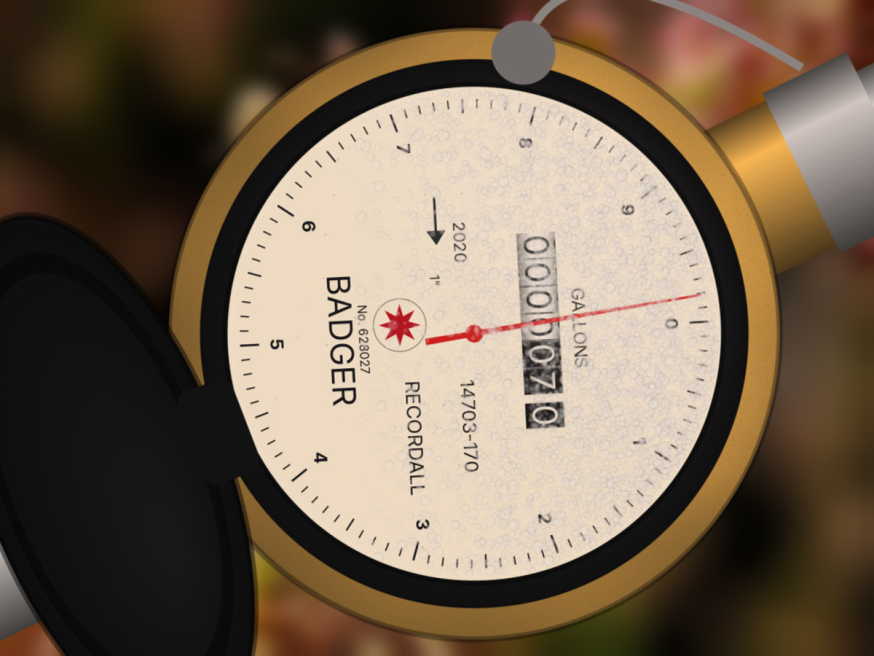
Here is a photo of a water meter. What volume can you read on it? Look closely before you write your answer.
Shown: 69.8 gal
